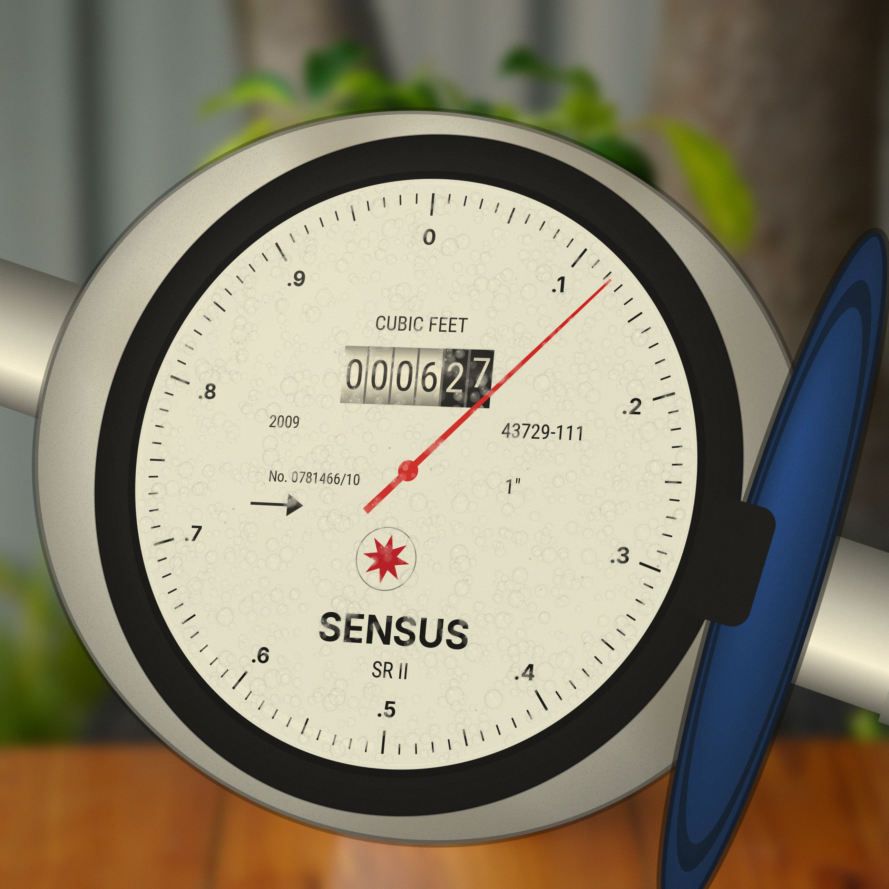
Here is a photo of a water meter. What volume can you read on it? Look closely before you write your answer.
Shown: 627.12 ft³
